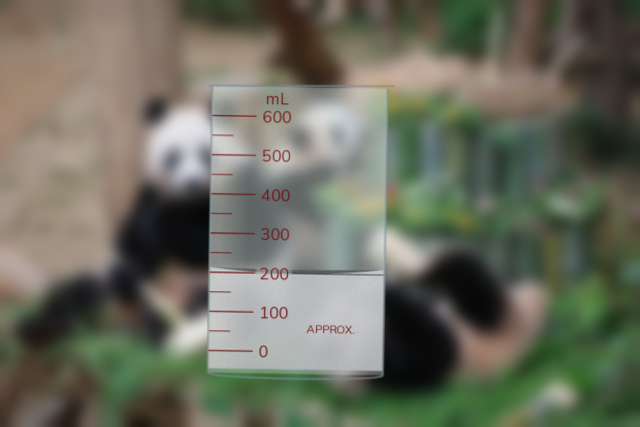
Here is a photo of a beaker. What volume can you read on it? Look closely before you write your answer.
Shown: 200 mL
